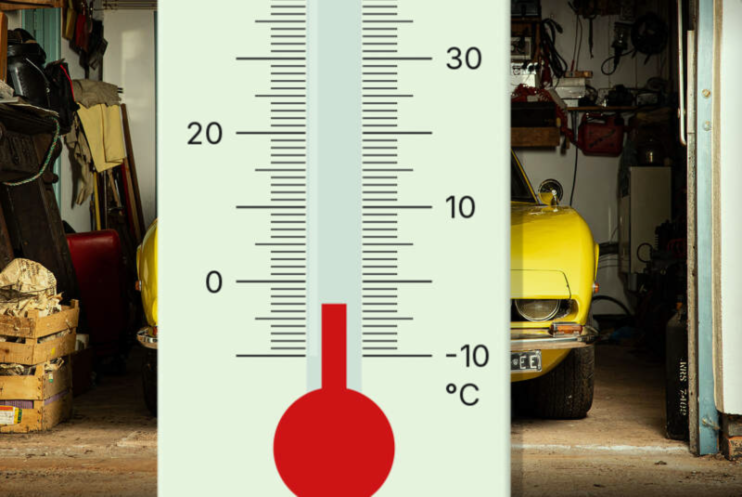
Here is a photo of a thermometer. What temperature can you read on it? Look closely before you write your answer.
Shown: -3 °C
